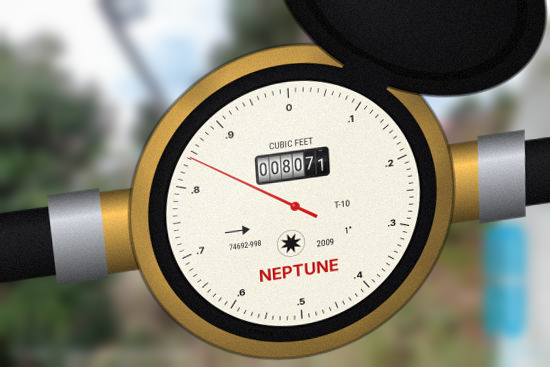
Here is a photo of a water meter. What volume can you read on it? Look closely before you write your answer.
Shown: 8070.84 ft³
